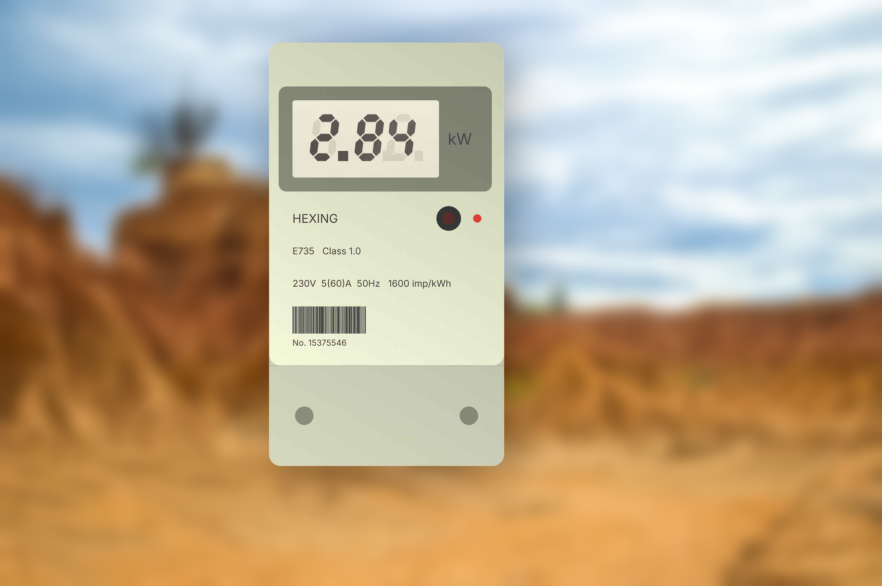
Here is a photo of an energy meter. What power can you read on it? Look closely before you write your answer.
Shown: 2.84 kW
